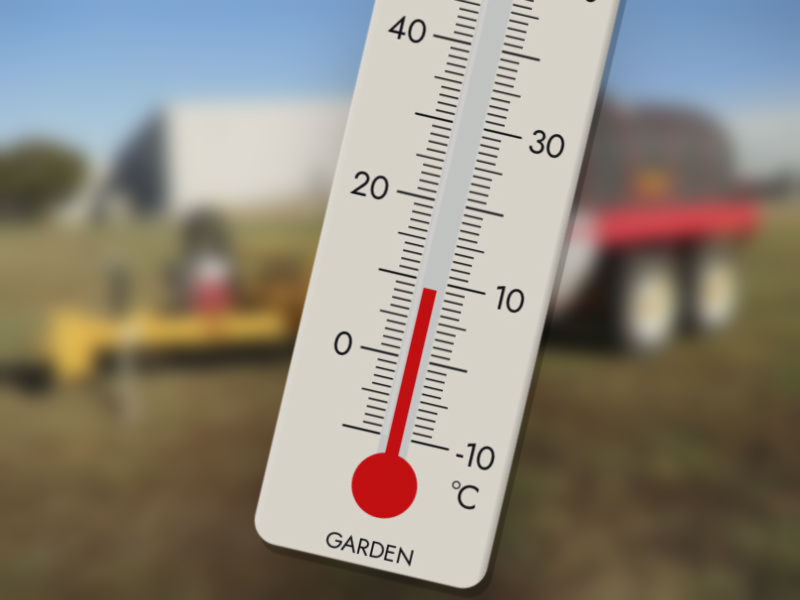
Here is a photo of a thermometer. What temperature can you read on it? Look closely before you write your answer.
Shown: 9 °C
